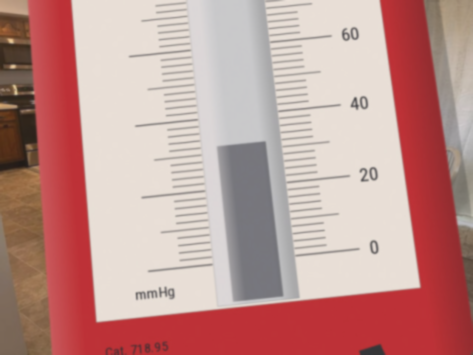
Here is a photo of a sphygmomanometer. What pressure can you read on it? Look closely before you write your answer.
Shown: 32 mmHg
